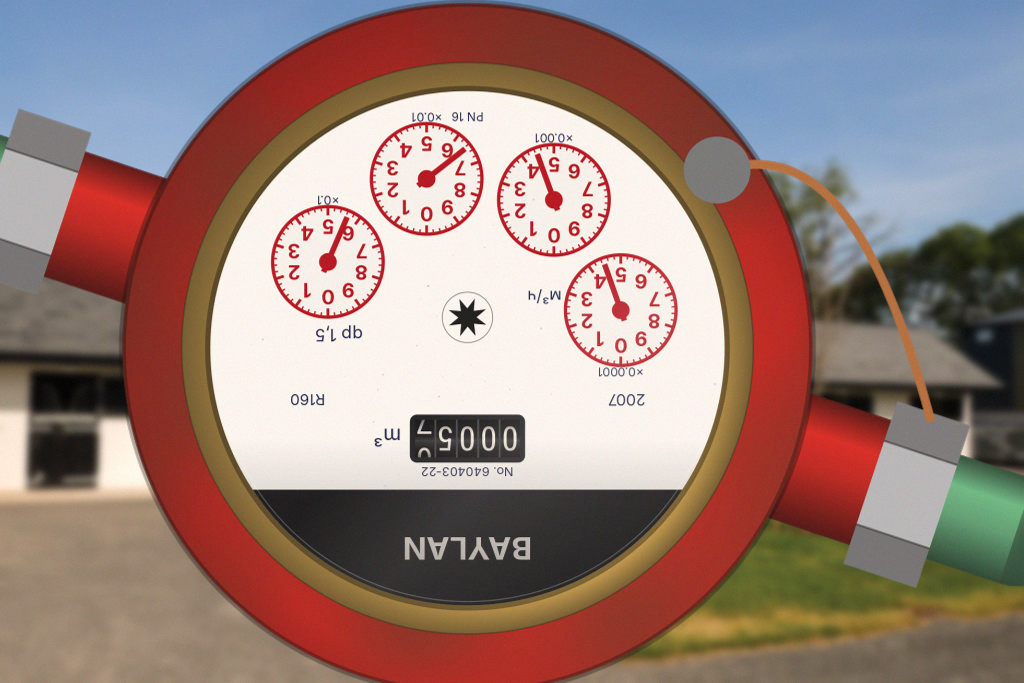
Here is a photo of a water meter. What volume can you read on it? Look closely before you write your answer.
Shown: 56.5644 m³
